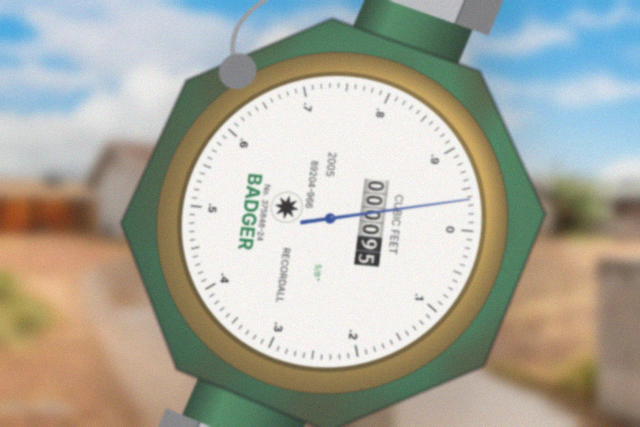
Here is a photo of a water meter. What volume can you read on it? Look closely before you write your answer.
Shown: 94.96 ft³
